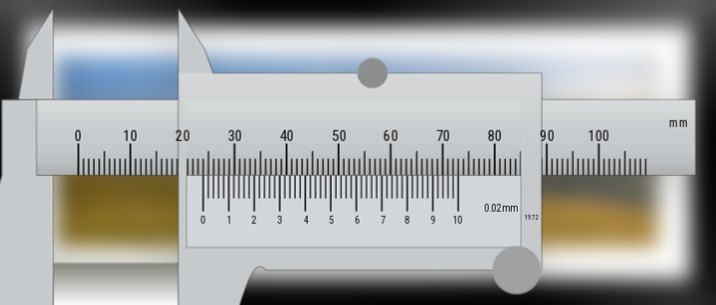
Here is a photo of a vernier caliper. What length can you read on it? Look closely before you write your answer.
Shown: 24.0 mm
